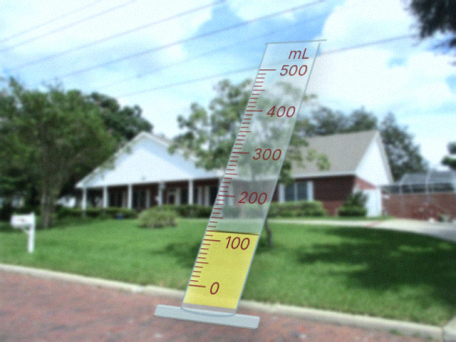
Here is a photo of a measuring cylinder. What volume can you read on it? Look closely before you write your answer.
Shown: 120 mL
